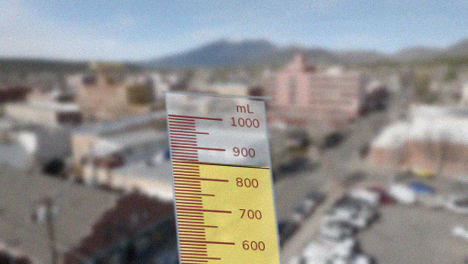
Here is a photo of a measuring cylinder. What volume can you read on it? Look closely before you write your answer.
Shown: 850 mL
